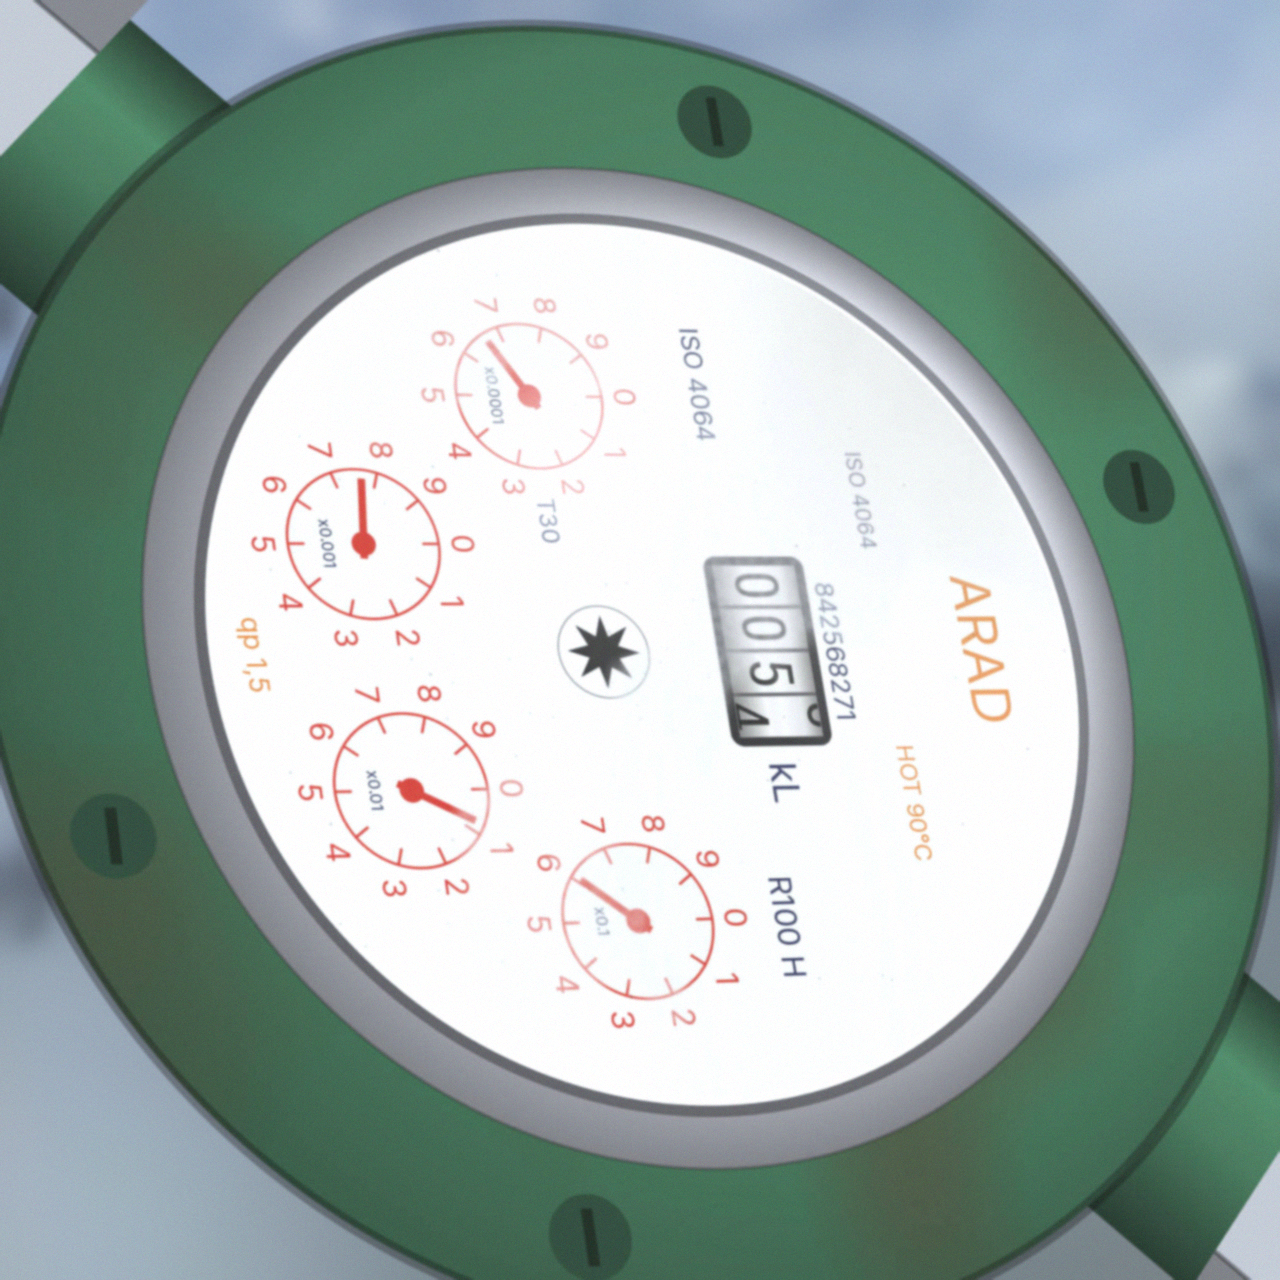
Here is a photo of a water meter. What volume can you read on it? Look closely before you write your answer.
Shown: 53.6076 kL
